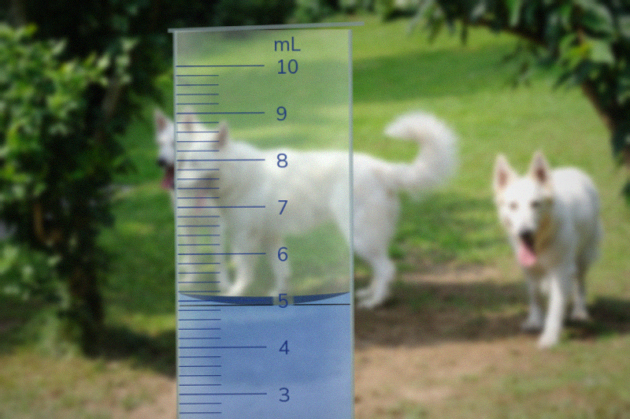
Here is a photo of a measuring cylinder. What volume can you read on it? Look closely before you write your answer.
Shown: 4.9 mL
